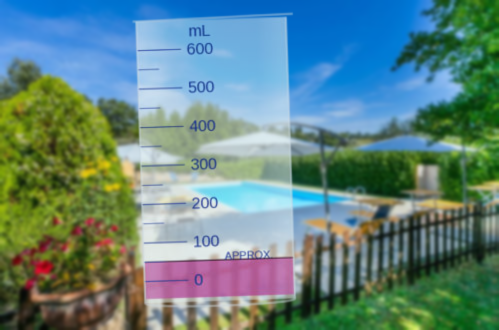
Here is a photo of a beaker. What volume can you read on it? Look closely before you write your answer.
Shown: 50 mL
